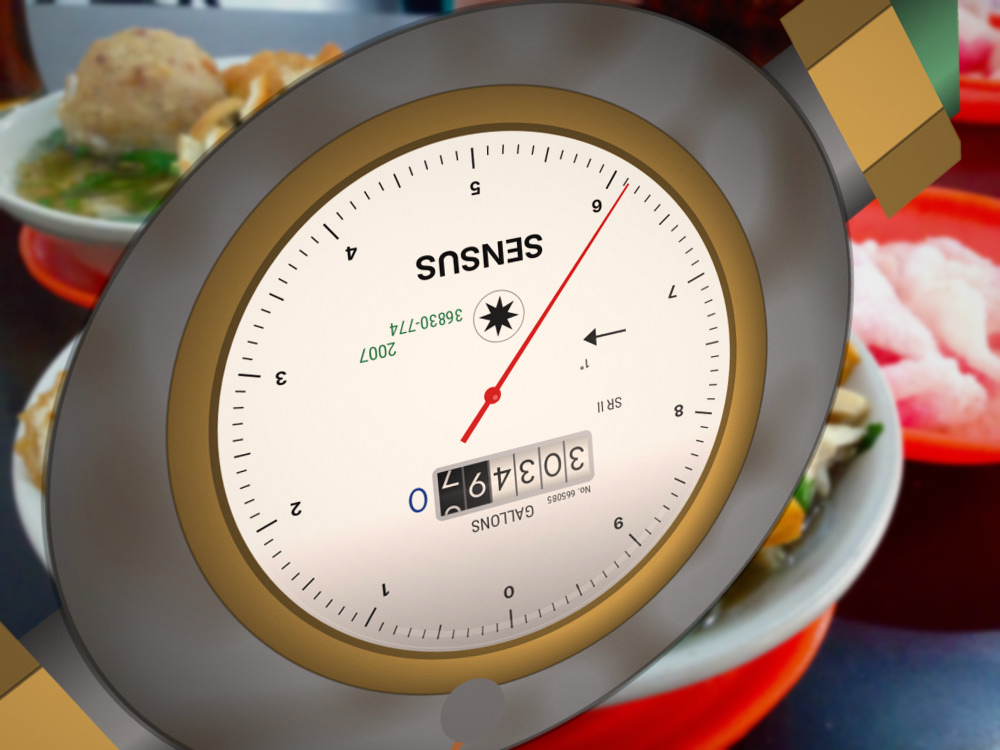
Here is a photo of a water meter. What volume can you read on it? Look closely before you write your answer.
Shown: 3034966.1 gal
